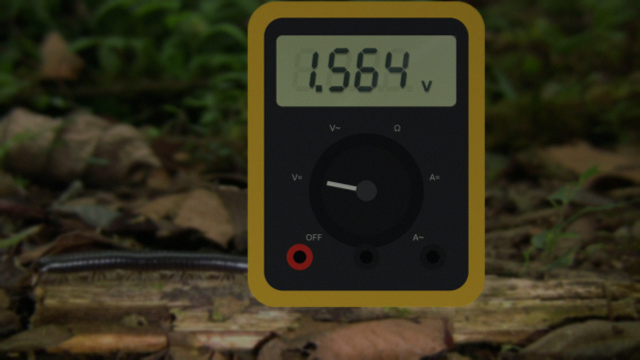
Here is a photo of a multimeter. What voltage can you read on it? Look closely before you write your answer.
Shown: 1.564 V
